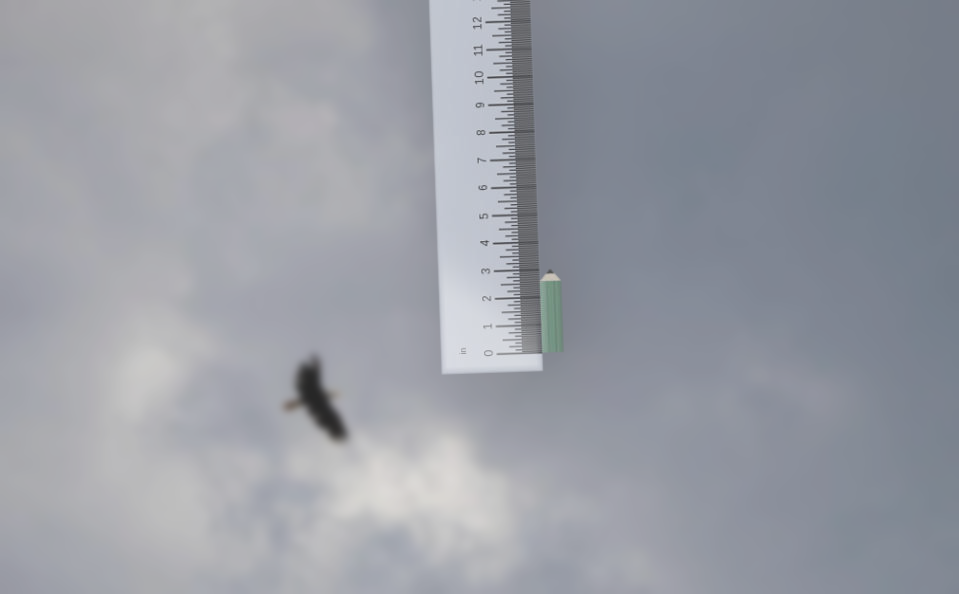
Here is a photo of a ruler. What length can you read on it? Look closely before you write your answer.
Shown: 3 in
